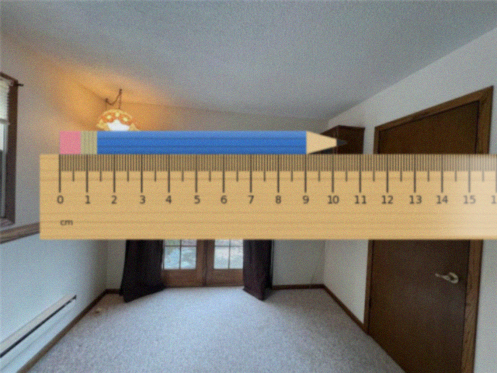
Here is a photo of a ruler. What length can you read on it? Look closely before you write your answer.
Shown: 10.5 cm
